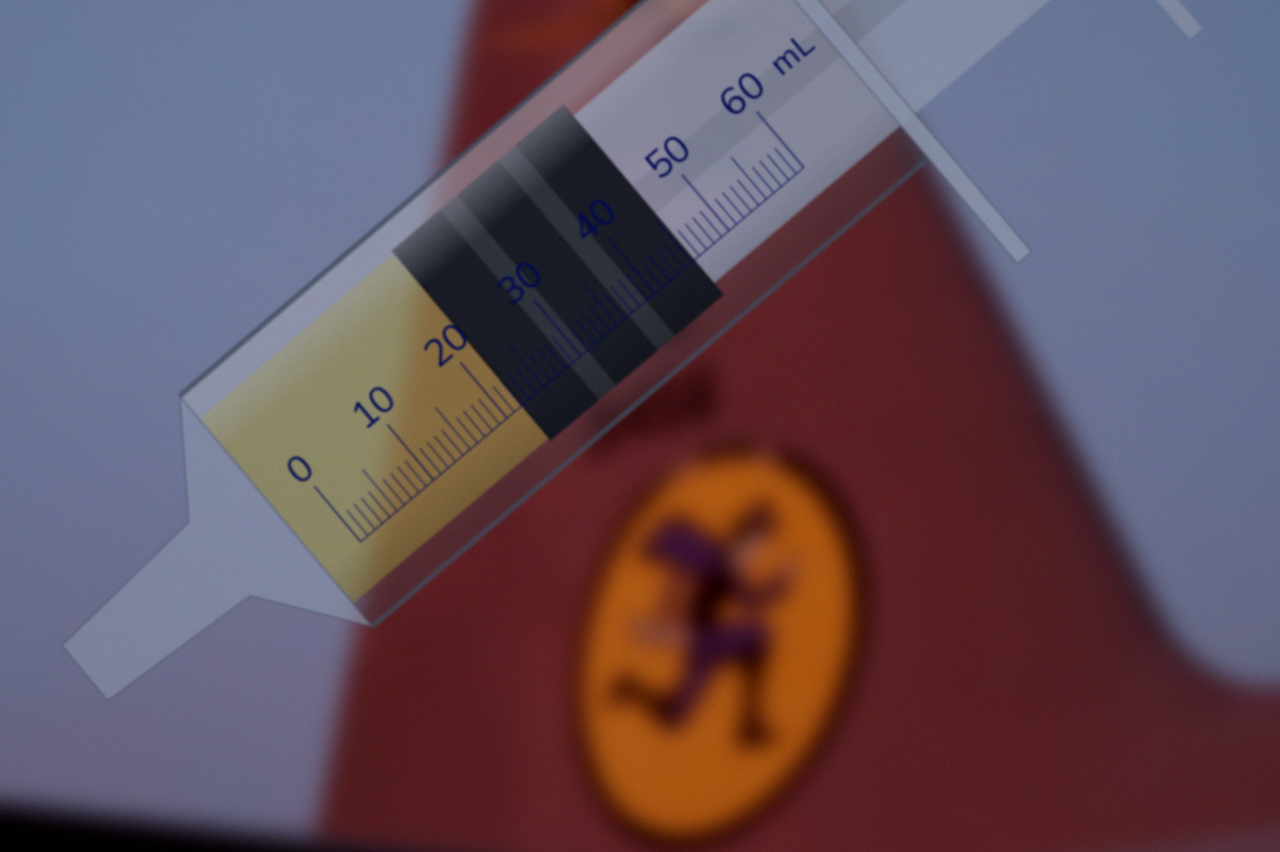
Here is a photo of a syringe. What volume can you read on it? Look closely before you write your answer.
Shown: 22 mL
